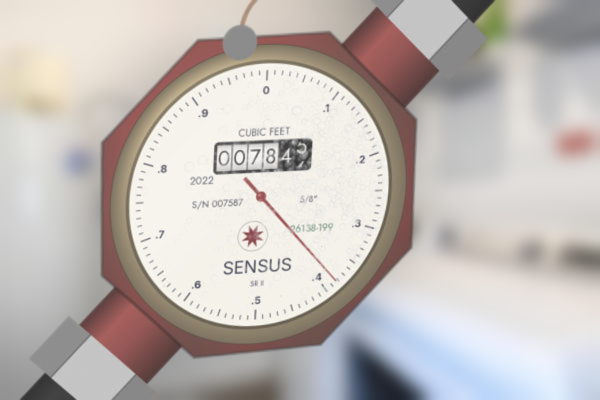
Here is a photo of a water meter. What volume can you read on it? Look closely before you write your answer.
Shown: 7845.38 ft³
